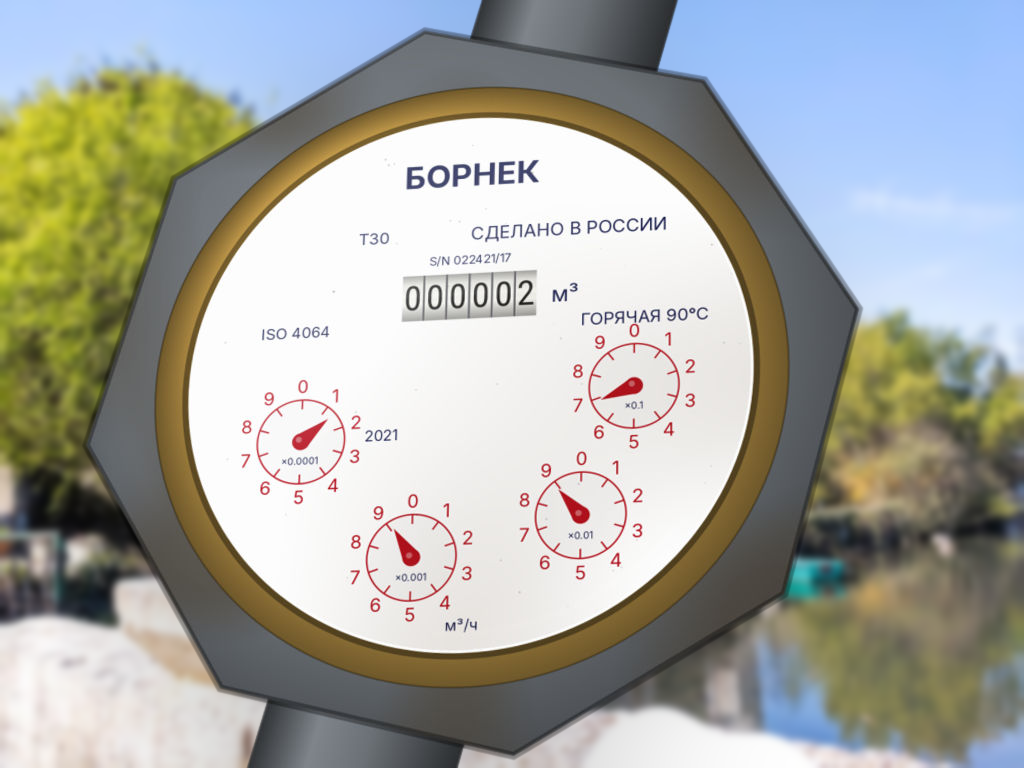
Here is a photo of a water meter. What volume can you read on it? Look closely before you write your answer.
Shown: 2.6891 m³
